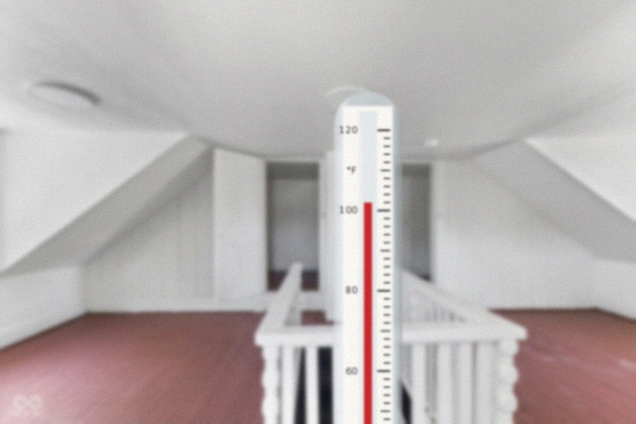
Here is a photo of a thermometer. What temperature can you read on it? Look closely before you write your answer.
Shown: 102 °F
